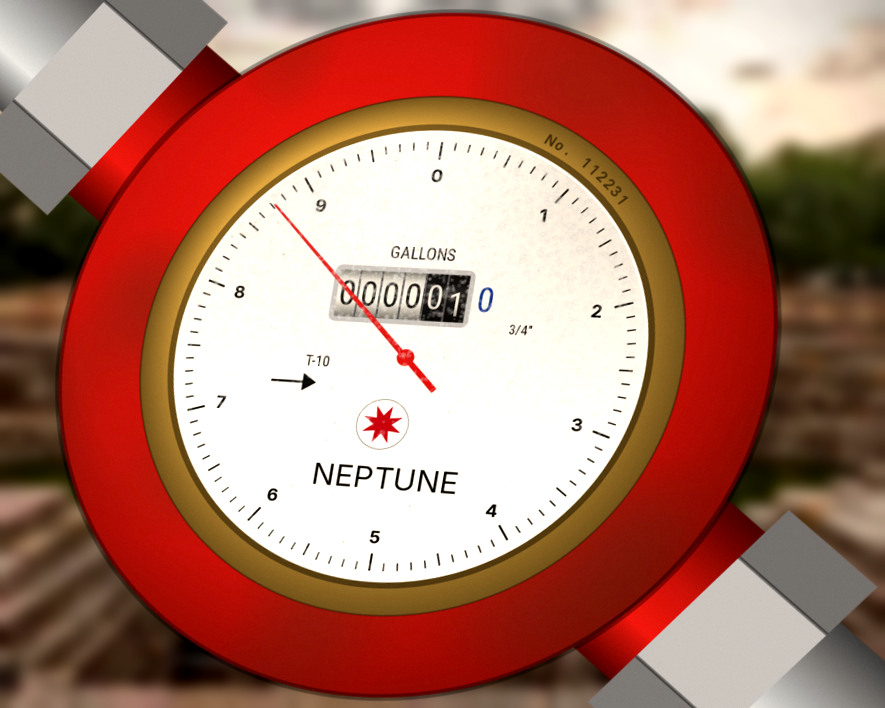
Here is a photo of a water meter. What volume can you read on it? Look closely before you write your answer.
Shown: 8.7 gal
